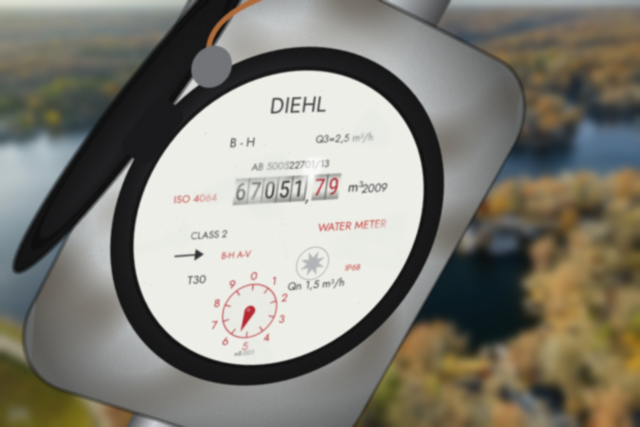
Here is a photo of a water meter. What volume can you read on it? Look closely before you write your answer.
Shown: 67051.795 m³
